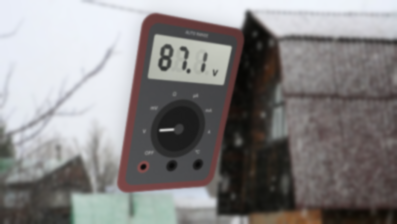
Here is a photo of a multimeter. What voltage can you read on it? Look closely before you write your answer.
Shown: 87.1 V
